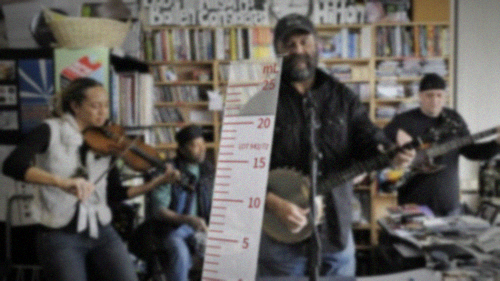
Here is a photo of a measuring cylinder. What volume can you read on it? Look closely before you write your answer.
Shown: 21 mL
